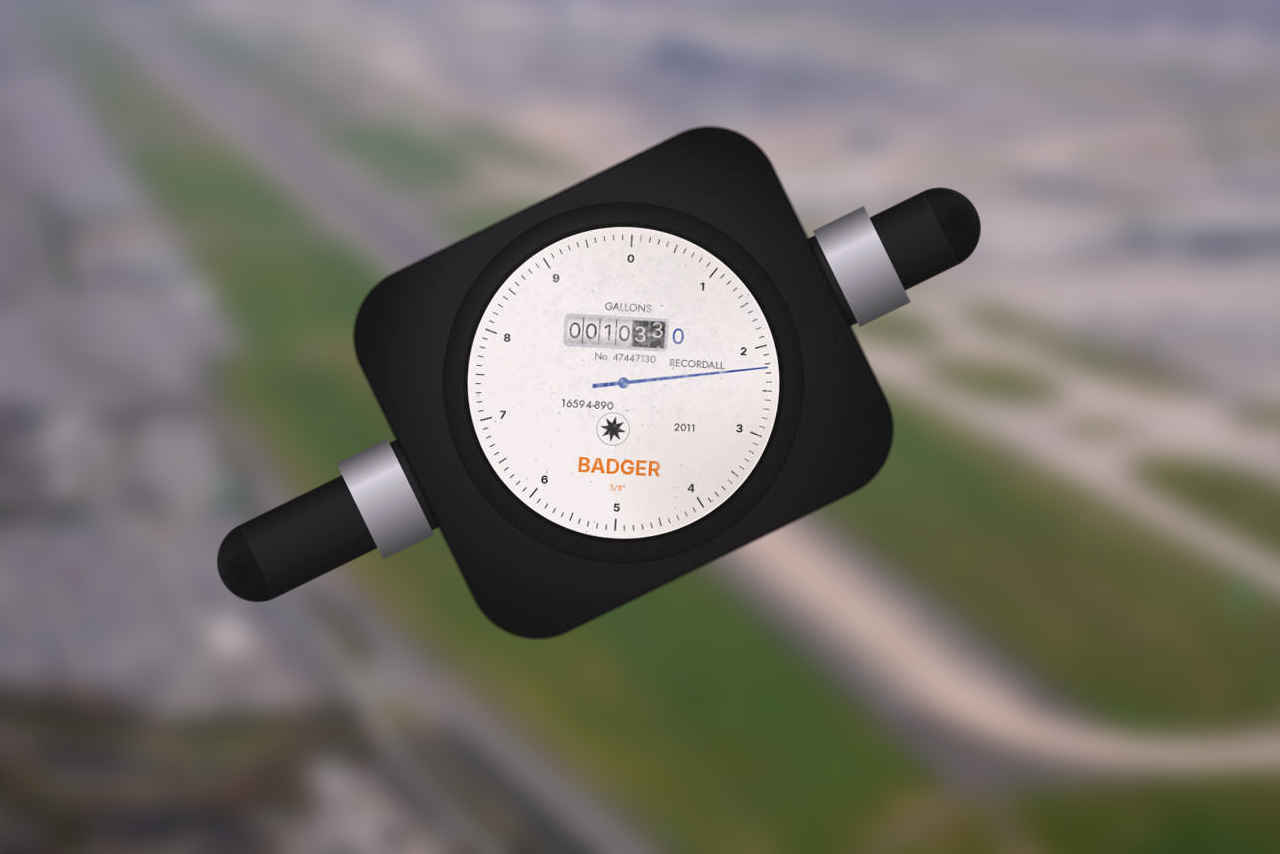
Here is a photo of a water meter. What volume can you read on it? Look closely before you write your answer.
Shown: 10332.2 gal
